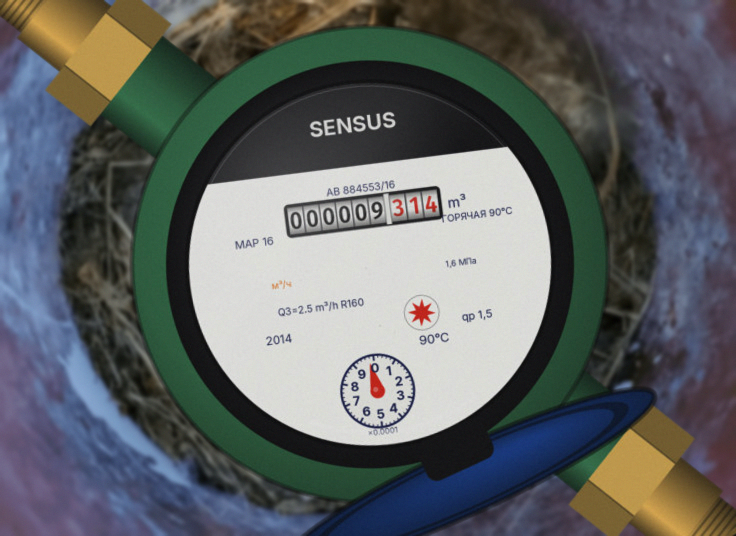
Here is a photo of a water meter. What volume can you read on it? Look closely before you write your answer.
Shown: 9.3139 m³
